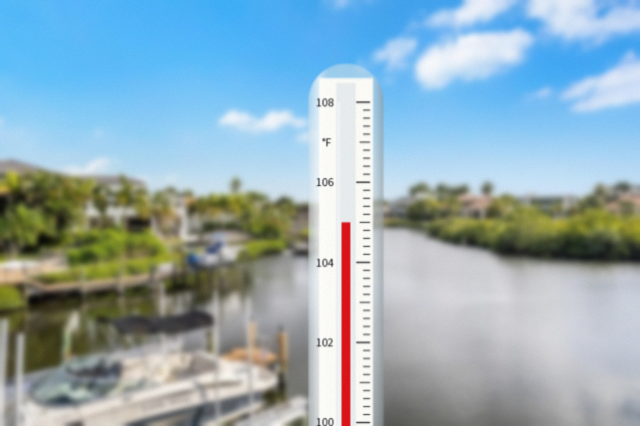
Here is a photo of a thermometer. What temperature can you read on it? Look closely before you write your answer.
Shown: 105 °F
